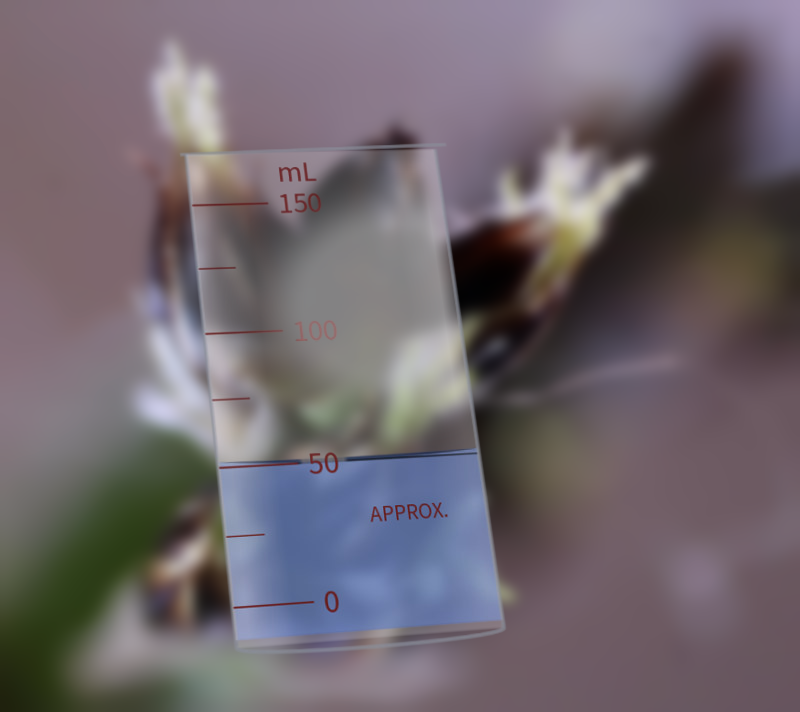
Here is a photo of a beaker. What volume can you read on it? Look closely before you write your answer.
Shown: 50 mL
